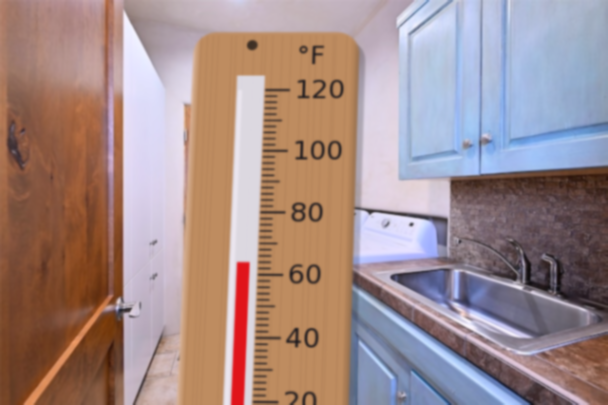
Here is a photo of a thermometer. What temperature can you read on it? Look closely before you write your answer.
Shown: 64 °F
